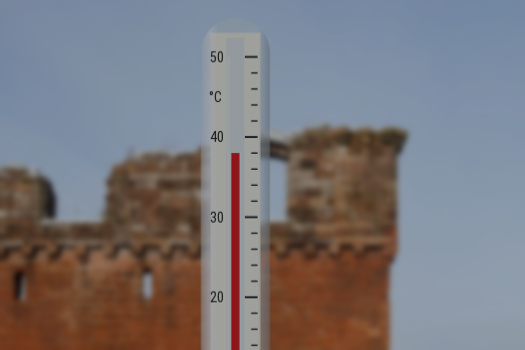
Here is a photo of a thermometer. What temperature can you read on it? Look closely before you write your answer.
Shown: 38 °C
